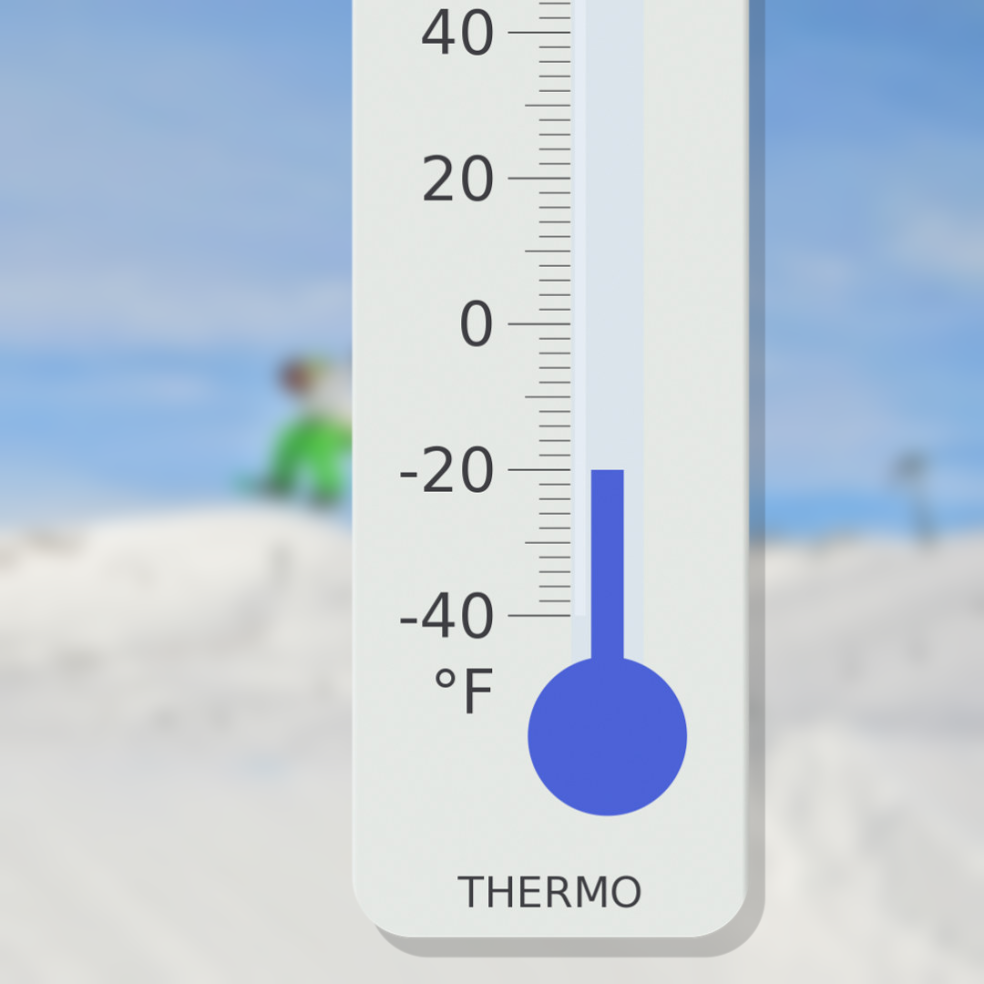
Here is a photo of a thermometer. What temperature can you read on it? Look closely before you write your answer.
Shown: -20 °F
